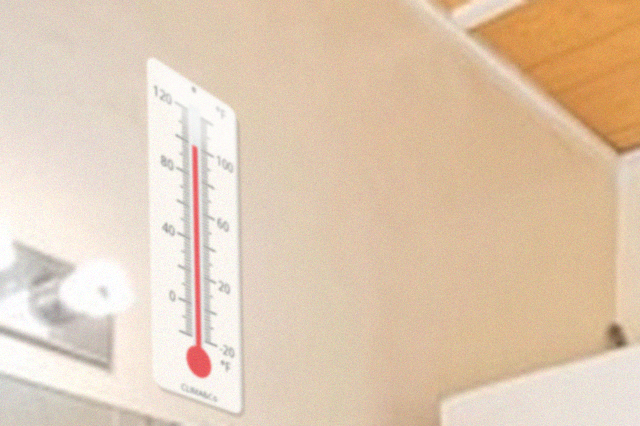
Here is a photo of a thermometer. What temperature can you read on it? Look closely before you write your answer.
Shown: 100 °F
